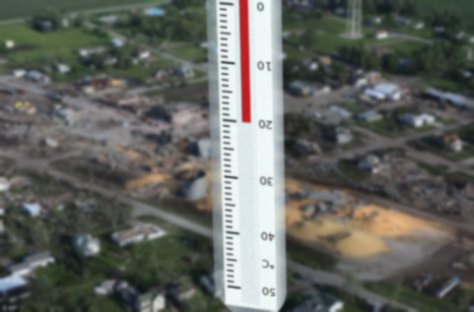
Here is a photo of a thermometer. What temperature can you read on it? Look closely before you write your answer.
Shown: 20 °C
